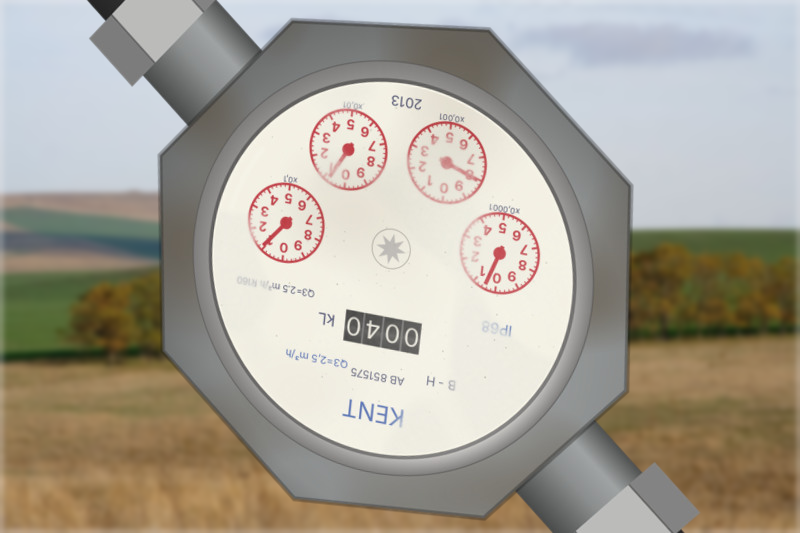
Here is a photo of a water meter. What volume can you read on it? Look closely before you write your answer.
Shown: 40.1080 kL
